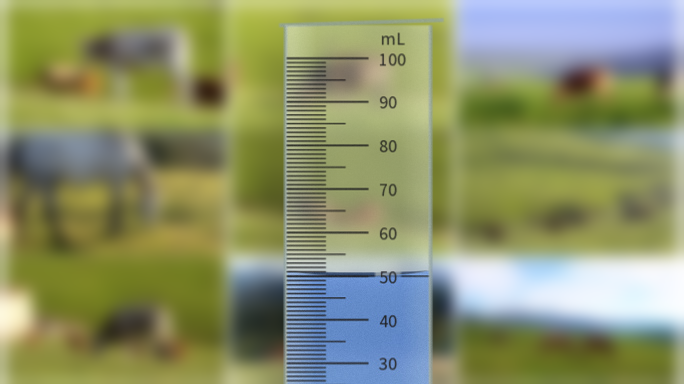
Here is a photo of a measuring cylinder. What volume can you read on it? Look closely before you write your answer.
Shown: 50 mL
